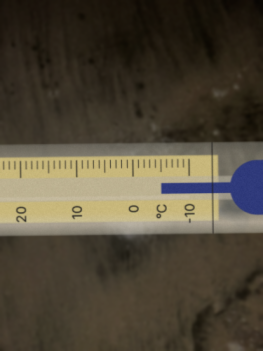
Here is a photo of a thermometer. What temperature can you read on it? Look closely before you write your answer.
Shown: -5 °C
